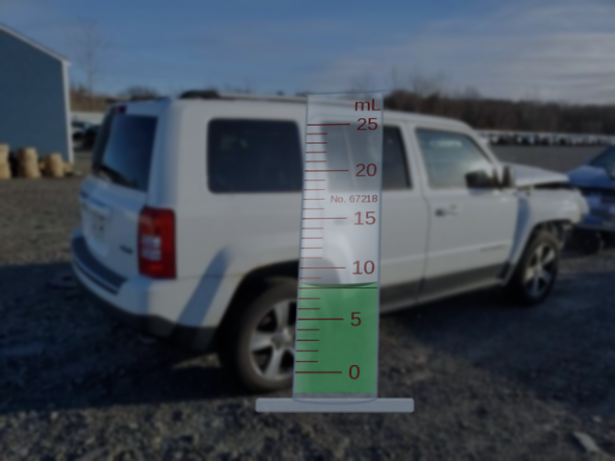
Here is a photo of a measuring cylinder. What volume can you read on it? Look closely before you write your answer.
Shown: 8 mL
